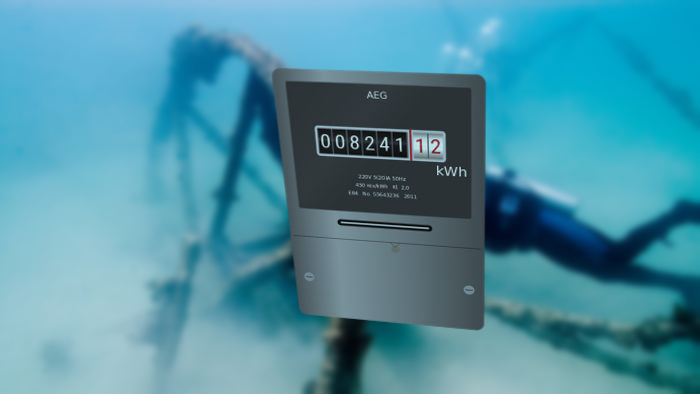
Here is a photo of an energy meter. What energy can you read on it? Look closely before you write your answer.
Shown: 8241.12 kWh
